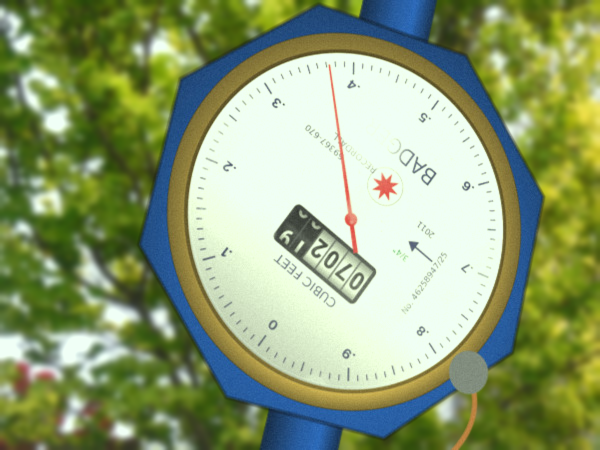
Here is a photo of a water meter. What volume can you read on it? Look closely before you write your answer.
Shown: 70219.37 ft³
